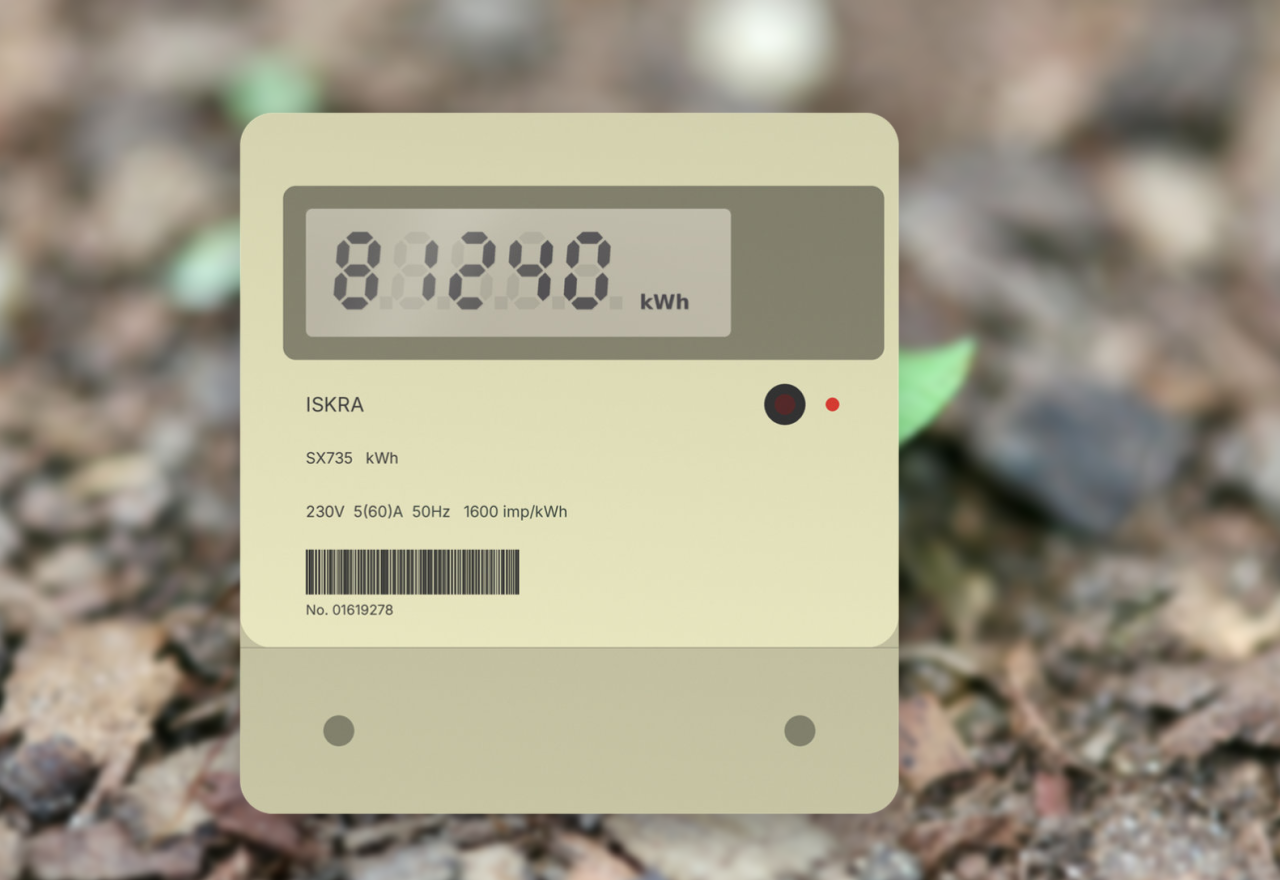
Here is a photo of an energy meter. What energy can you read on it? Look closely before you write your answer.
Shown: 81240 kWh
